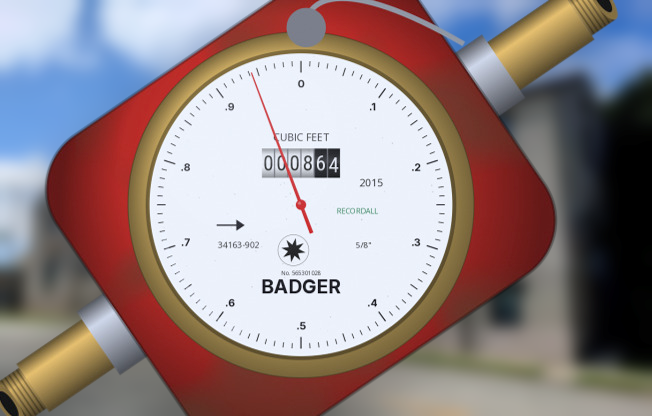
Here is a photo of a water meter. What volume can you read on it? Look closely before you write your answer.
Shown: 863.94 ft³
